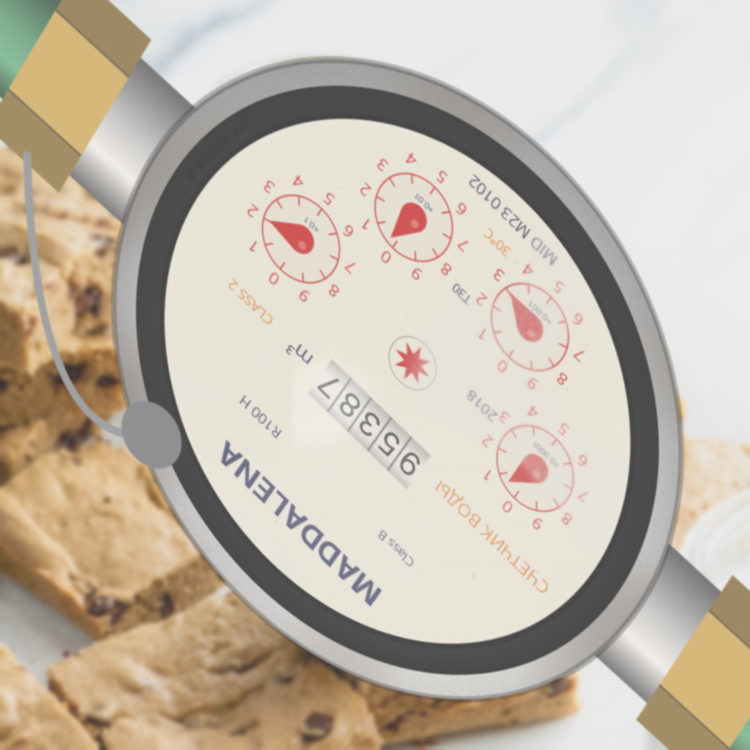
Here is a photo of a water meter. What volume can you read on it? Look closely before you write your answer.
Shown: 95387.2030 m³
